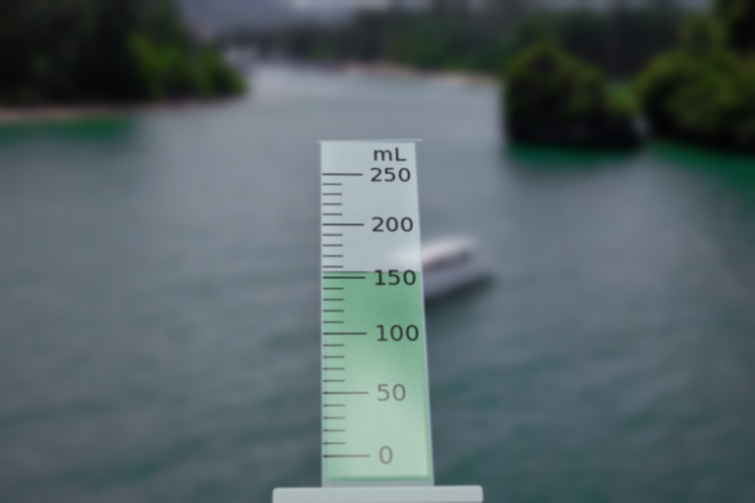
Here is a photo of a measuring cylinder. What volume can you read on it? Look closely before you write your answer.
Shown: 155 mL
